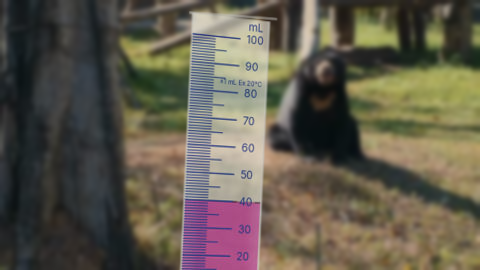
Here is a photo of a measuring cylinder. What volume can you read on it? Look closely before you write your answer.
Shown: 40 mL
